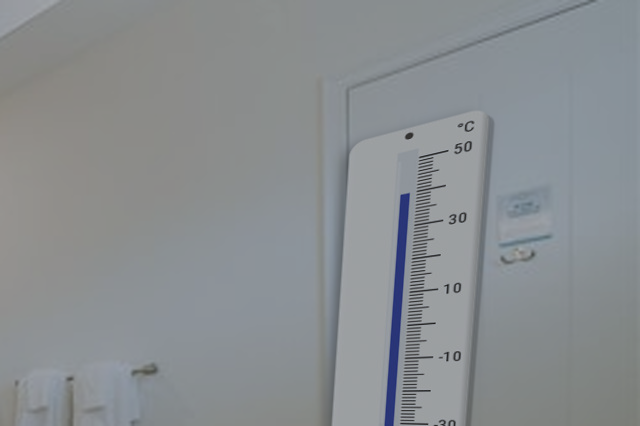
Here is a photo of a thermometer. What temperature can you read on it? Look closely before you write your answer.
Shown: 40 °C
